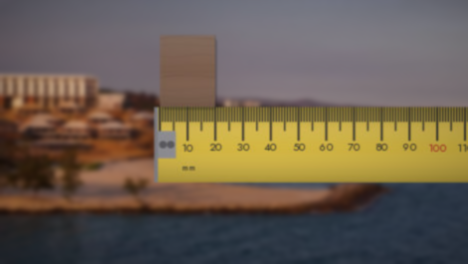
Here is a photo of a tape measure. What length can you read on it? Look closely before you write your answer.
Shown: 20 mm
